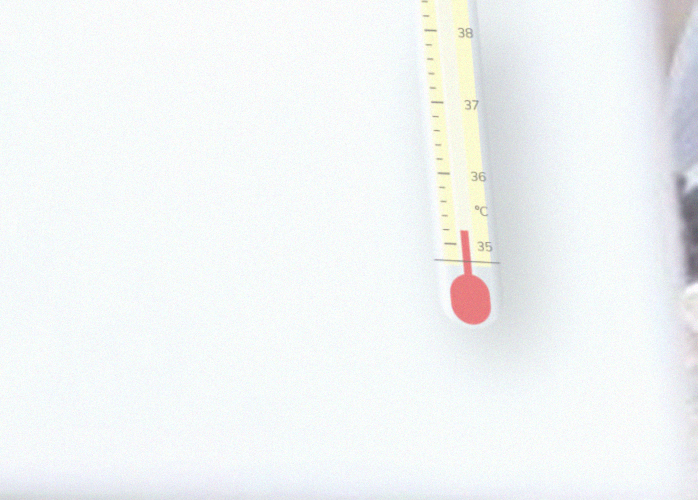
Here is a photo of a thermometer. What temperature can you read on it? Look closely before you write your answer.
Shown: 35.2 °C
